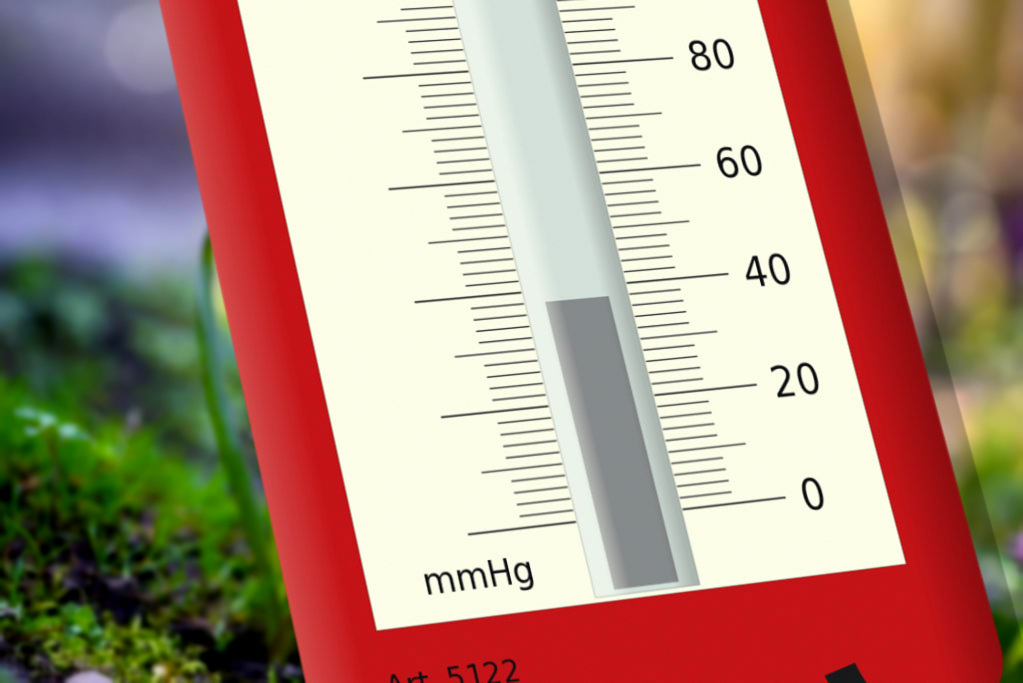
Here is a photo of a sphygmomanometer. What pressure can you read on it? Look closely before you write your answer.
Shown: 38 mmHg
